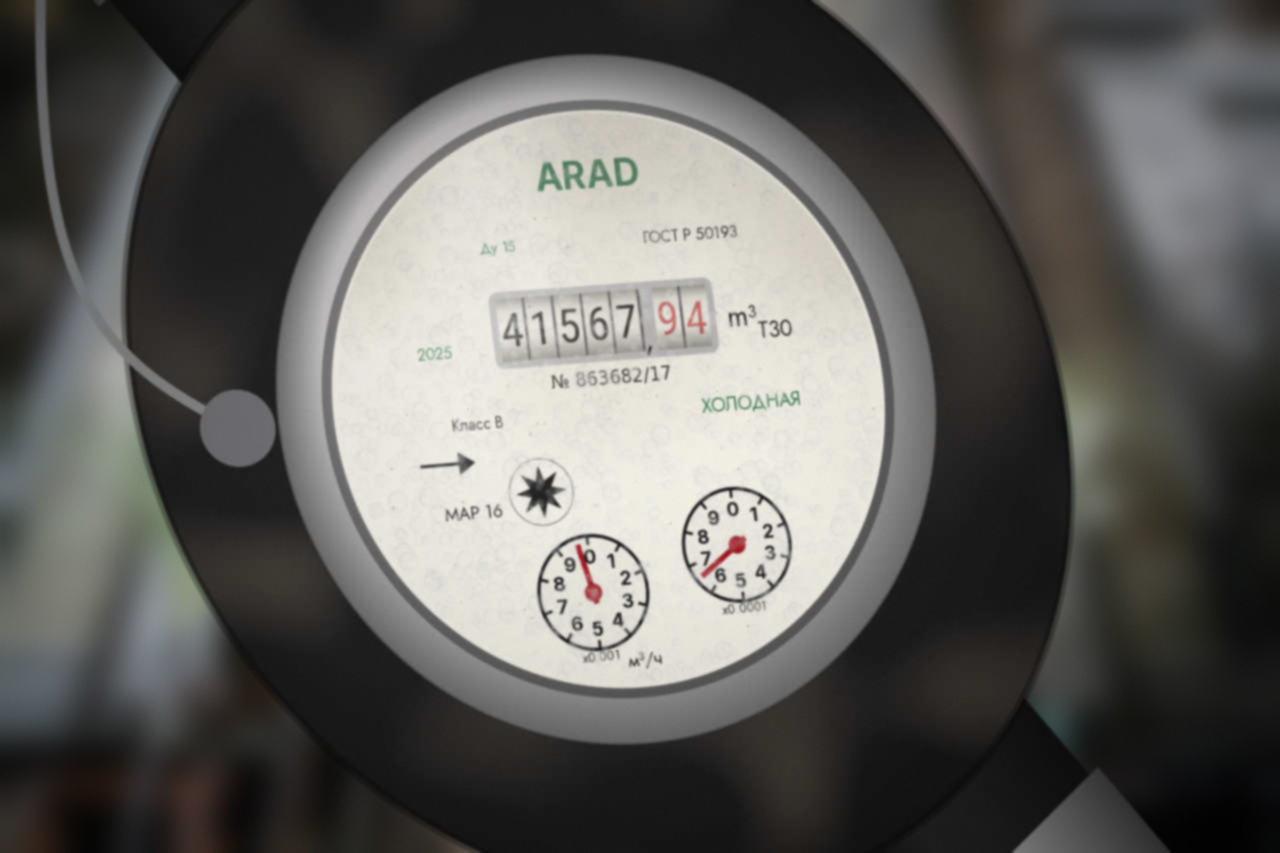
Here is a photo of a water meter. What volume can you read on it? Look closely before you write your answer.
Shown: 41567.9396 m³
